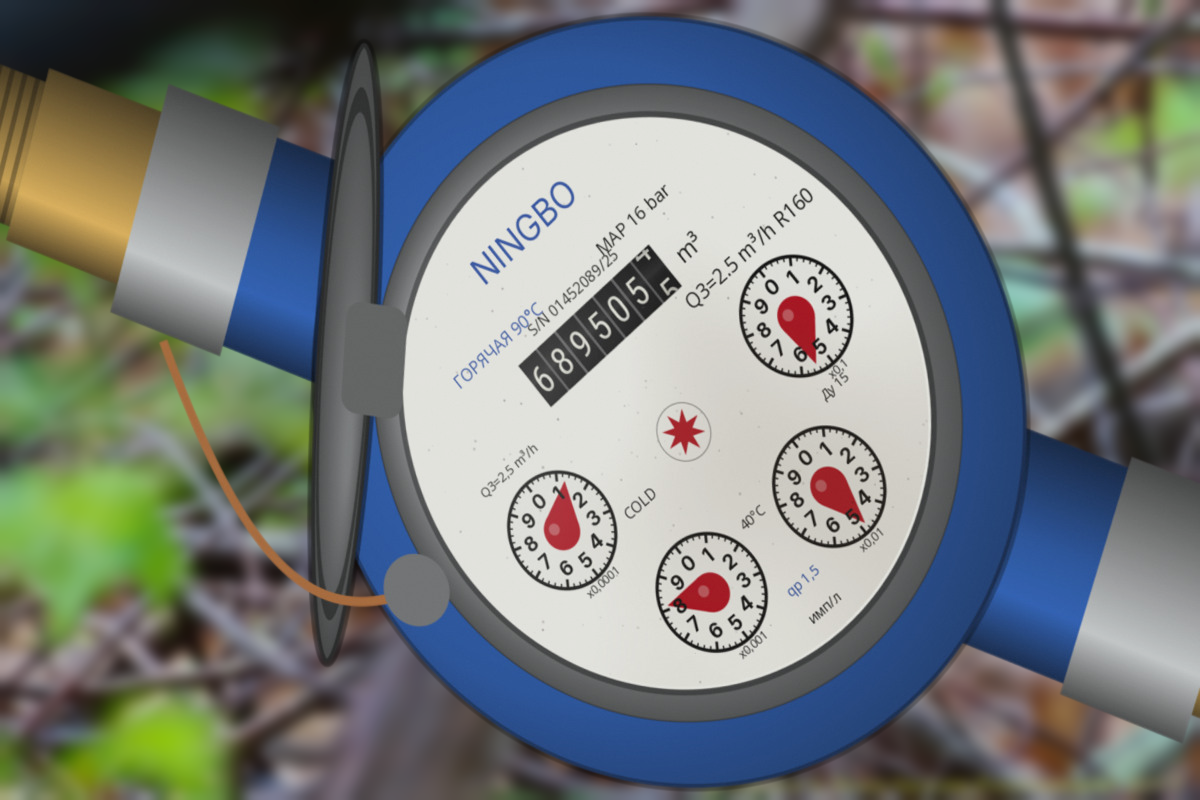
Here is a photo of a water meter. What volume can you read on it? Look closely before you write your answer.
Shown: 6895054.5481 m³
